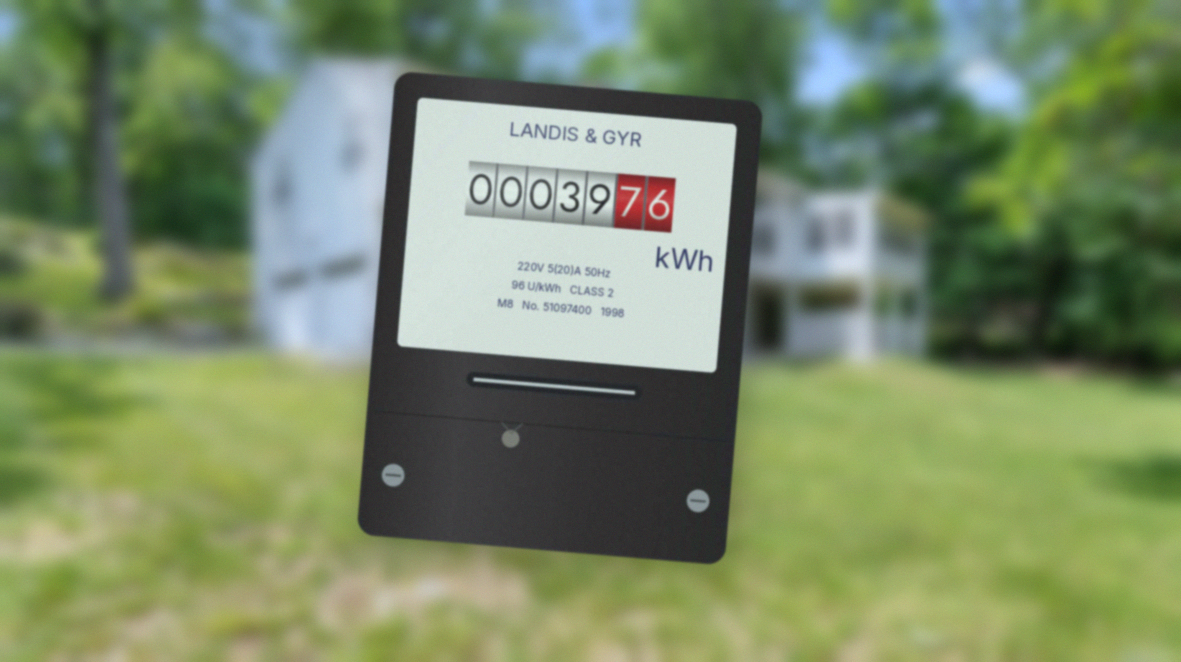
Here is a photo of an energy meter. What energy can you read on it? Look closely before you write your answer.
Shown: 39.76 kWh
